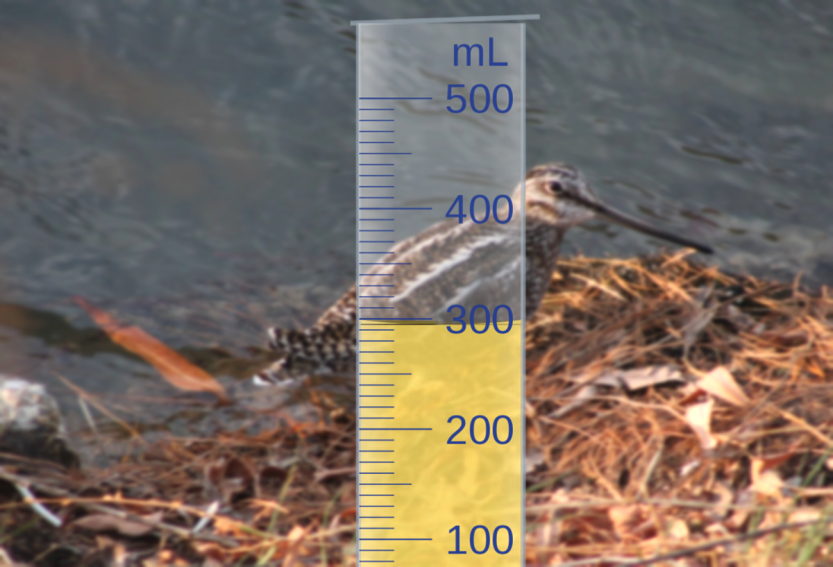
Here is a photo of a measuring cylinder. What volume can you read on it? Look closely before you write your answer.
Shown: 295 mL
